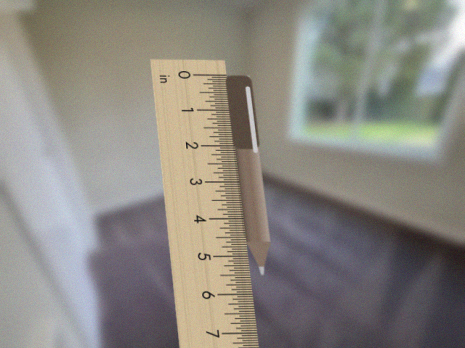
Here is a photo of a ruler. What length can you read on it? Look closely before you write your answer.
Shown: 5.5 in
